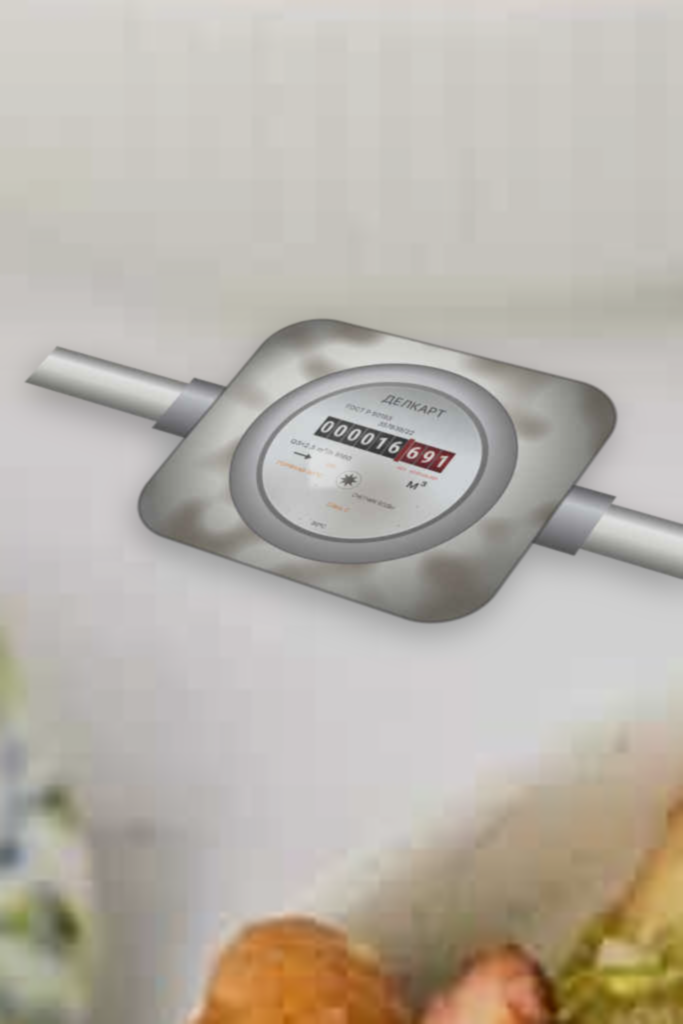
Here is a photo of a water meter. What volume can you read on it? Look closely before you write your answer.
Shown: 16.691 m³
